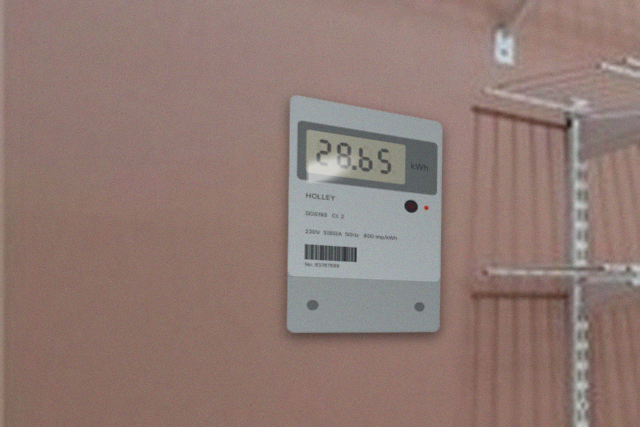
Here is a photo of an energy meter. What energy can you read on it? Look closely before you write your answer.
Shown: 28.65 kWh
